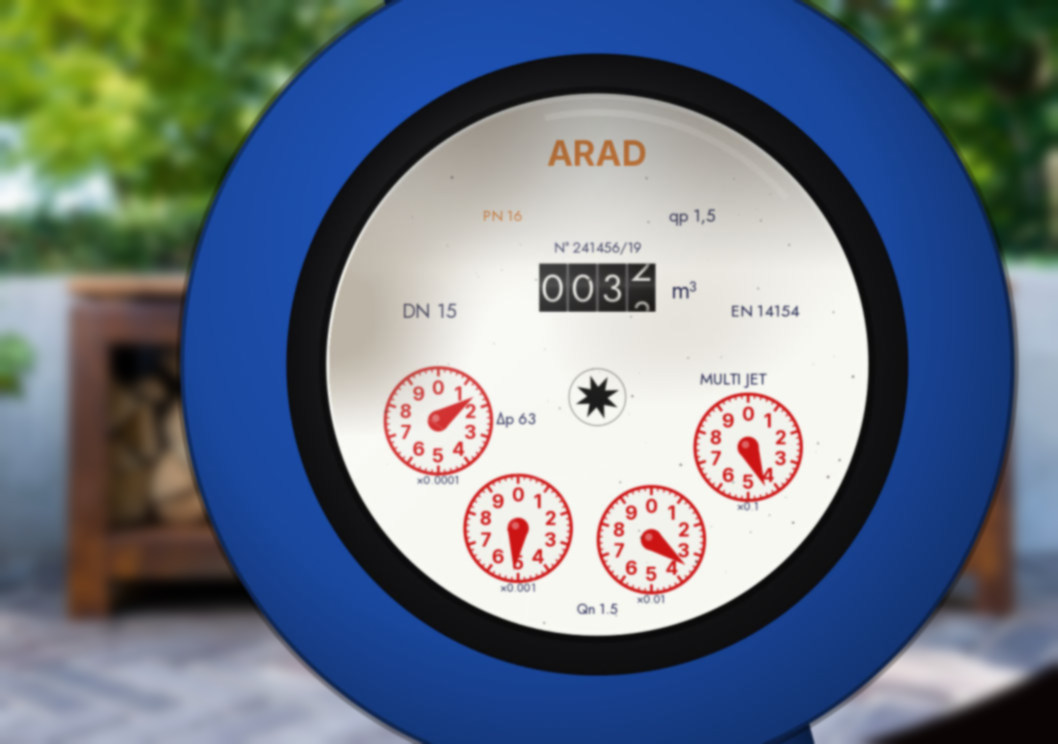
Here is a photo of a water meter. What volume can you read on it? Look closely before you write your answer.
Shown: 32.4351 m³
